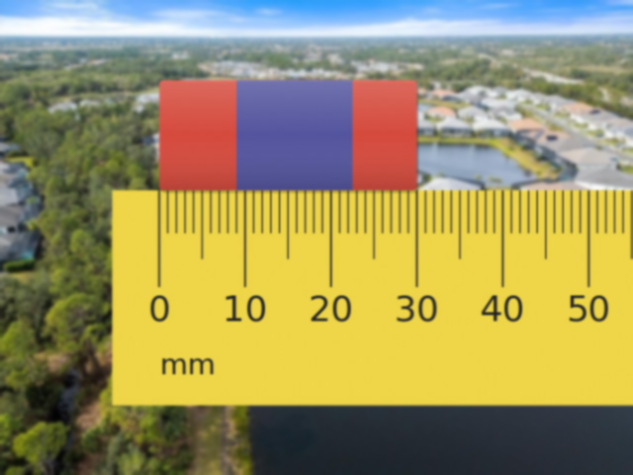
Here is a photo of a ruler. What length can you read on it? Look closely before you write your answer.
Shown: 30 mm
